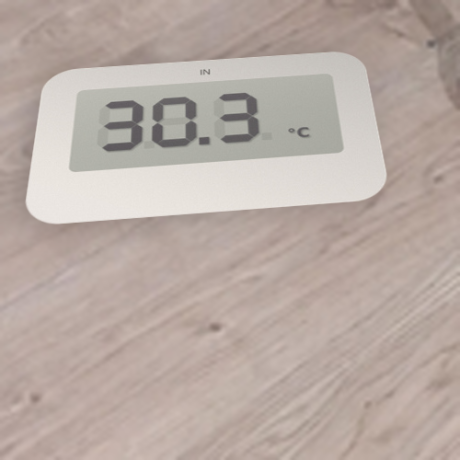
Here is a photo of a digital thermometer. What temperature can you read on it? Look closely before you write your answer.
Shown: 30.3 °C
